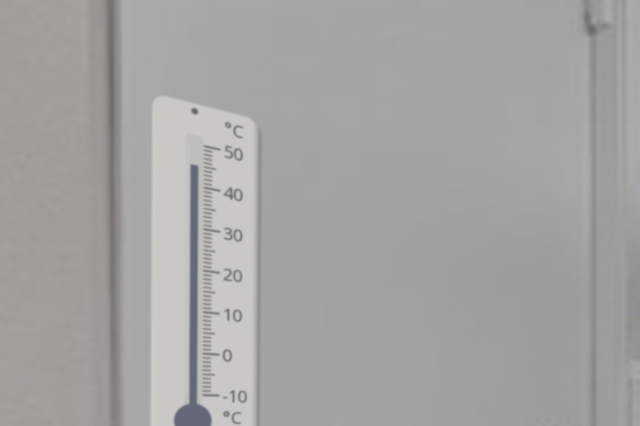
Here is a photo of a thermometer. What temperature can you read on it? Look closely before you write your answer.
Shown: 45 °C
